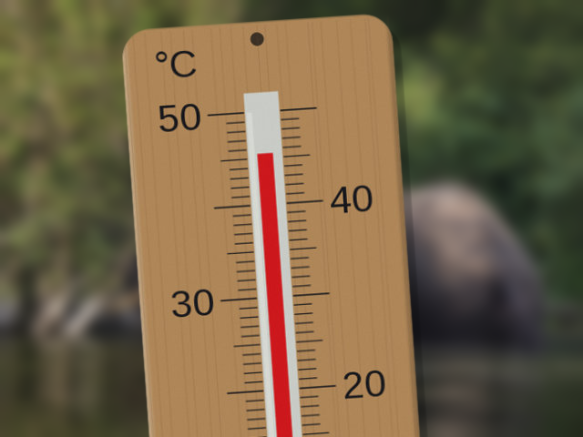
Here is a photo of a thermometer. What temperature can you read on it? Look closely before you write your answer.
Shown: 45.5 °C
